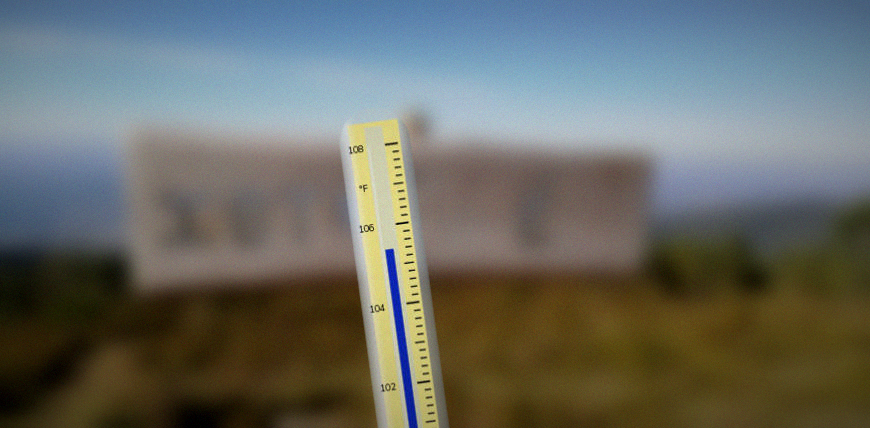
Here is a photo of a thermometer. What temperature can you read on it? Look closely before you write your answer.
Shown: 105.4 °F
